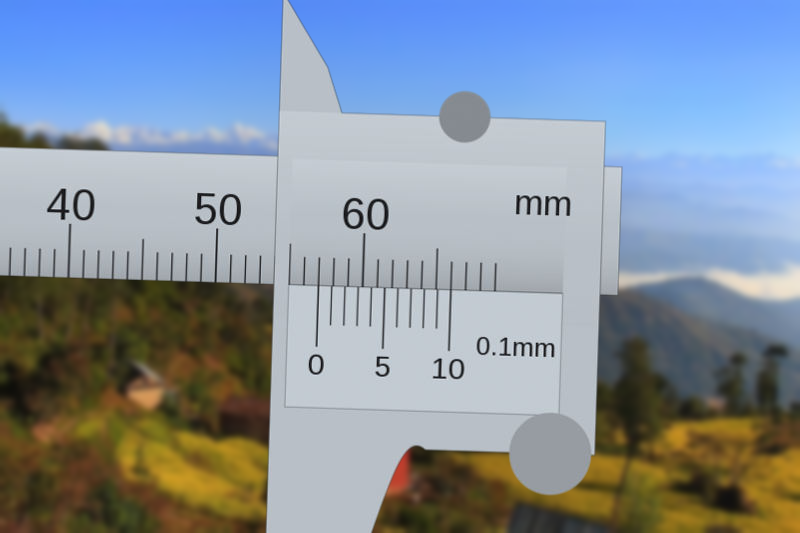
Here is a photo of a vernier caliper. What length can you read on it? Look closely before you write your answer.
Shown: 57.0 mm
